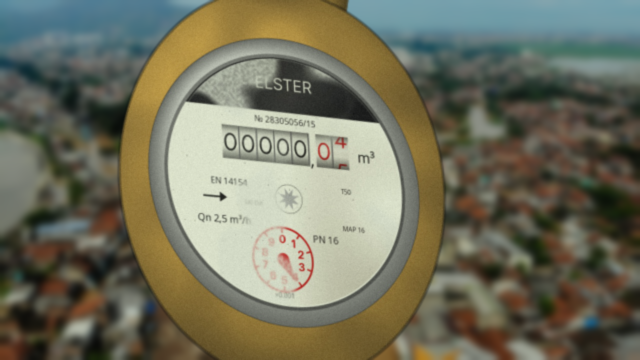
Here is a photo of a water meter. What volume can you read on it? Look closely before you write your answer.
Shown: 0.044 m³
